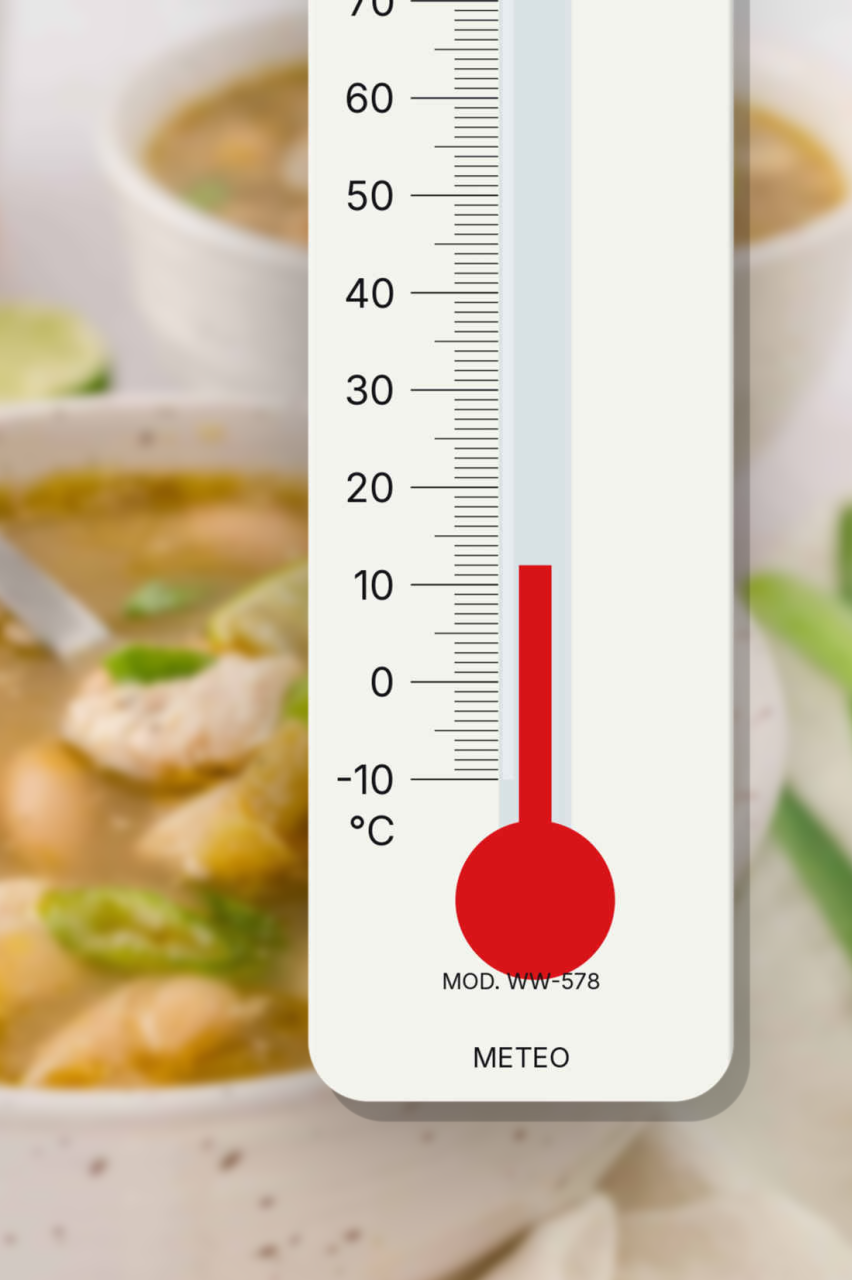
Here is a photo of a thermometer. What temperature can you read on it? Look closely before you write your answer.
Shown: 12 °C
